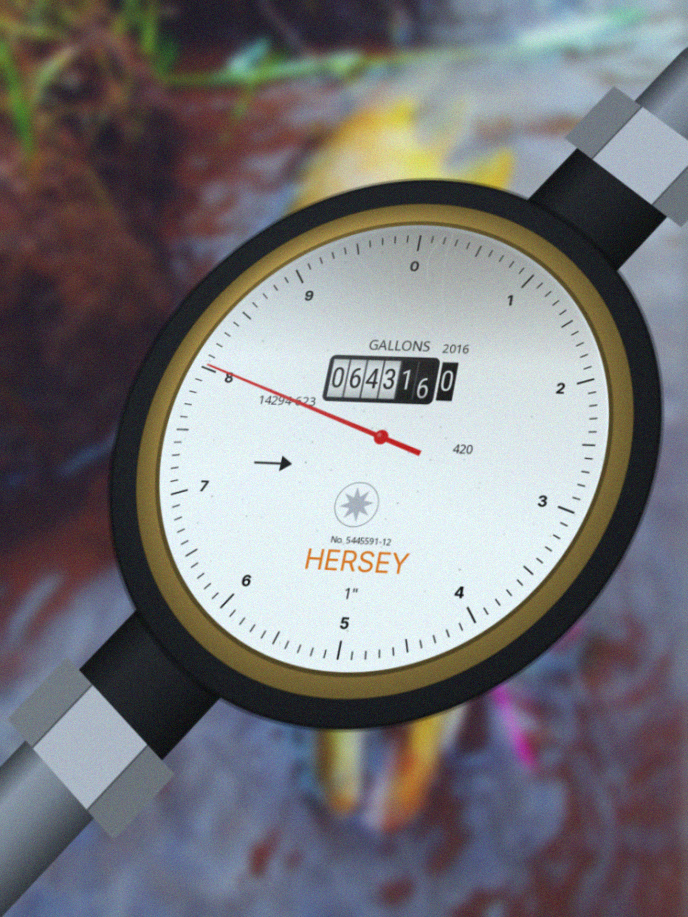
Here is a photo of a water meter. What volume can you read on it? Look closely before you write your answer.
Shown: 643158.0 gal
